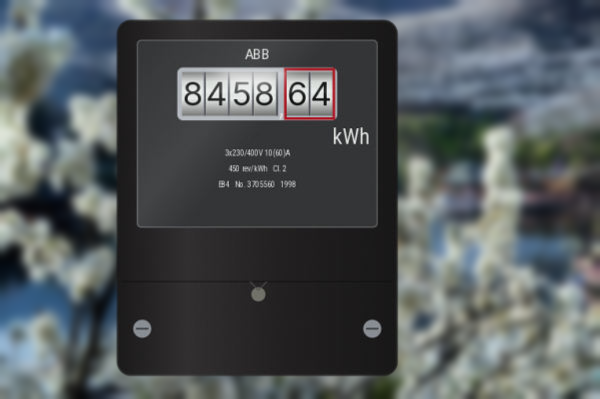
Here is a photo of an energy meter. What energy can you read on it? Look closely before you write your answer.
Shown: 8458.64 kWh
